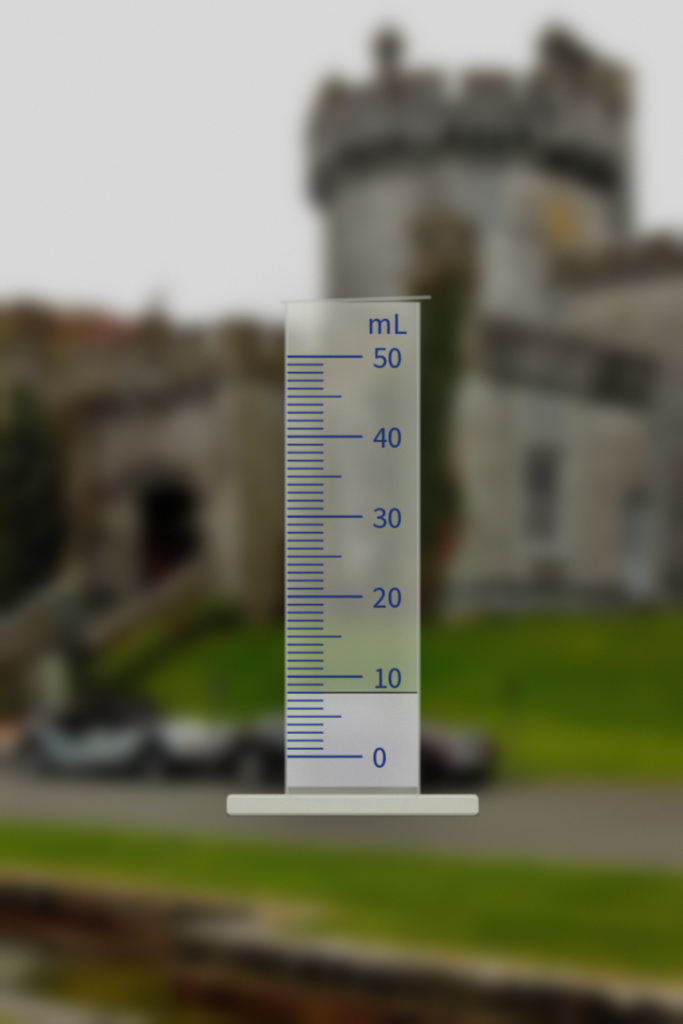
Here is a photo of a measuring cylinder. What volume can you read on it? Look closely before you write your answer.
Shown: 8 mL
